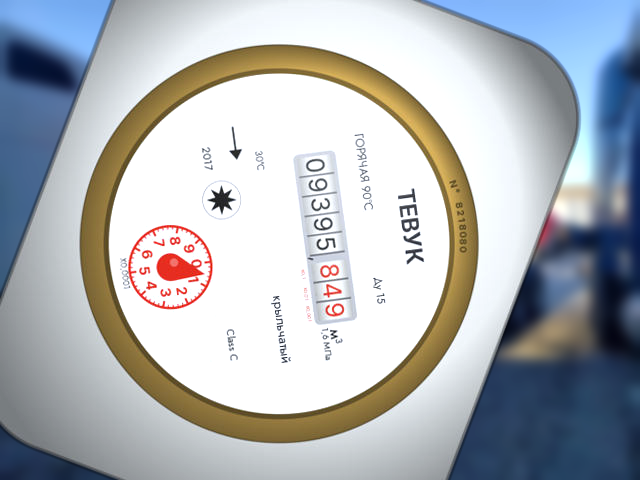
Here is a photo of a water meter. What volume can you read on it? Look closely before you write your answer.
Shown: 9395.8490 m³
